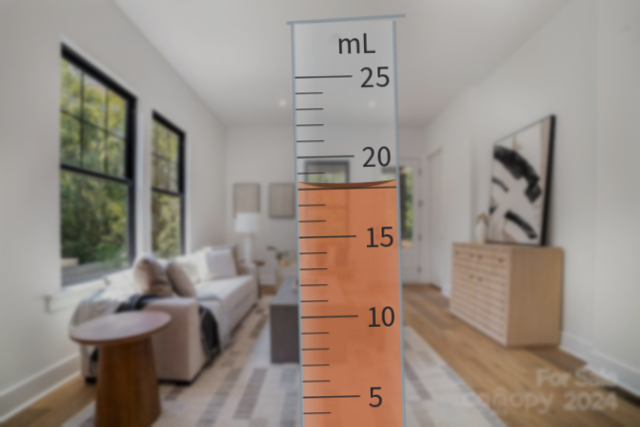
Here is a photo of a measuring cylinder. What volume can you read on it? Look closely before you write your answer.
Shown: 18 mL
